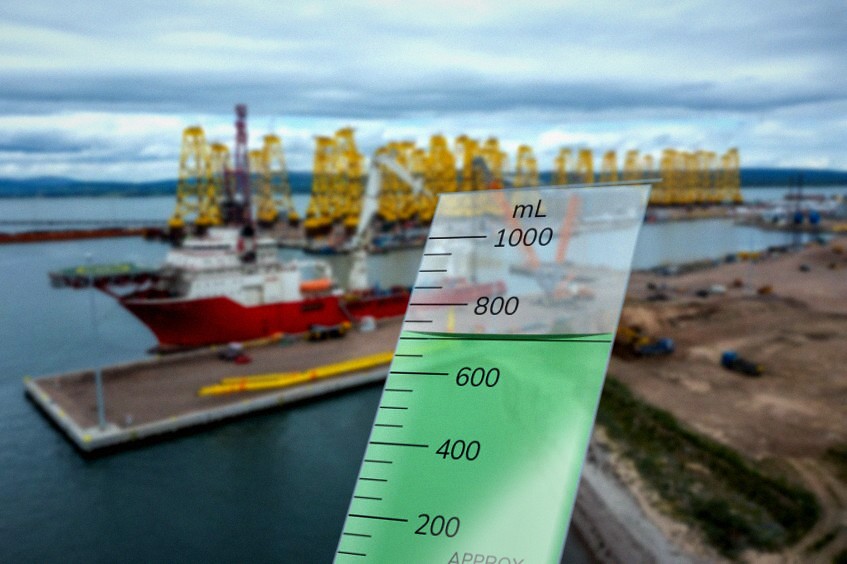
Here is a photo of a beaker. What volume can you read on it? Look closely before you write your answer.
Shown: 700 mL
